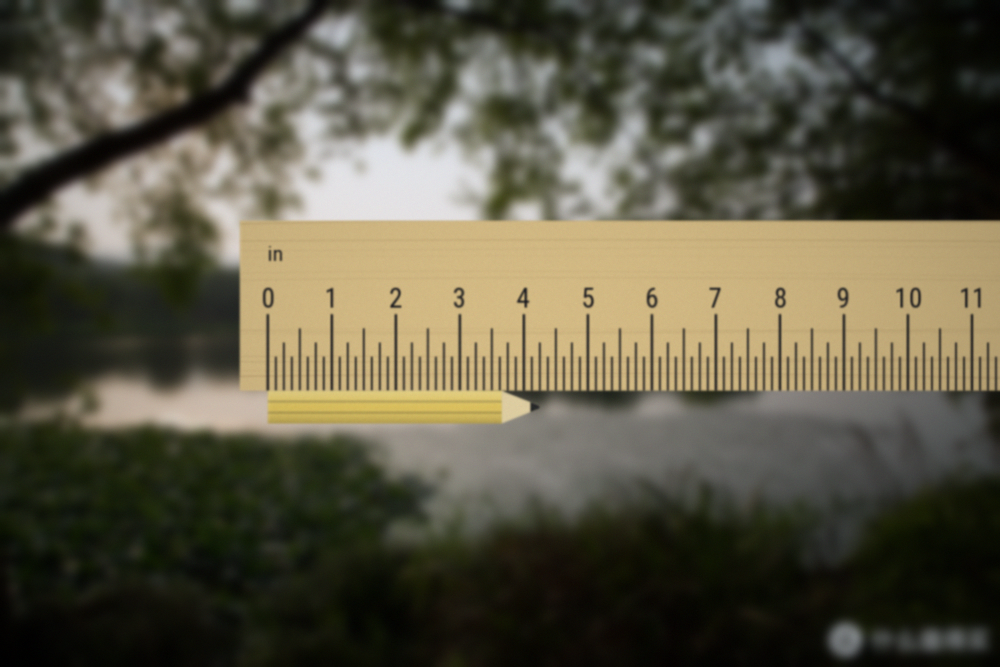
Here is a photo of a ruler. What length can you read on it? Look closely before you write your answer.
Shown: 4.25 in
